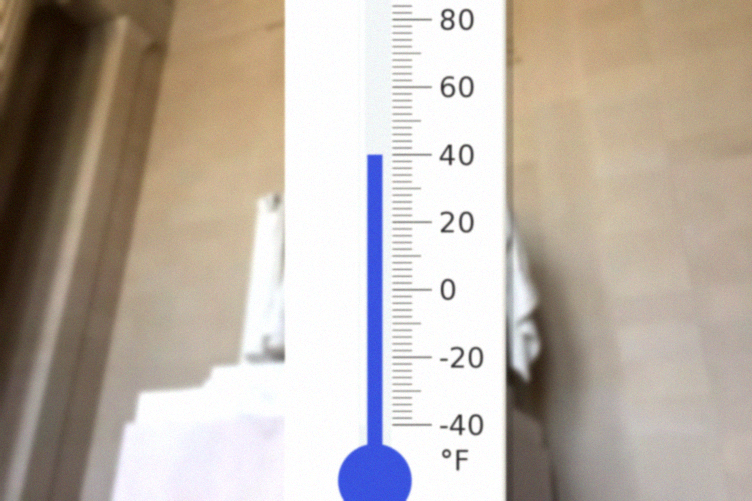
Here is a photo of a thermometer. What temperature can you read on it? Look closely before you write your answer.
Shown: 40 °F
